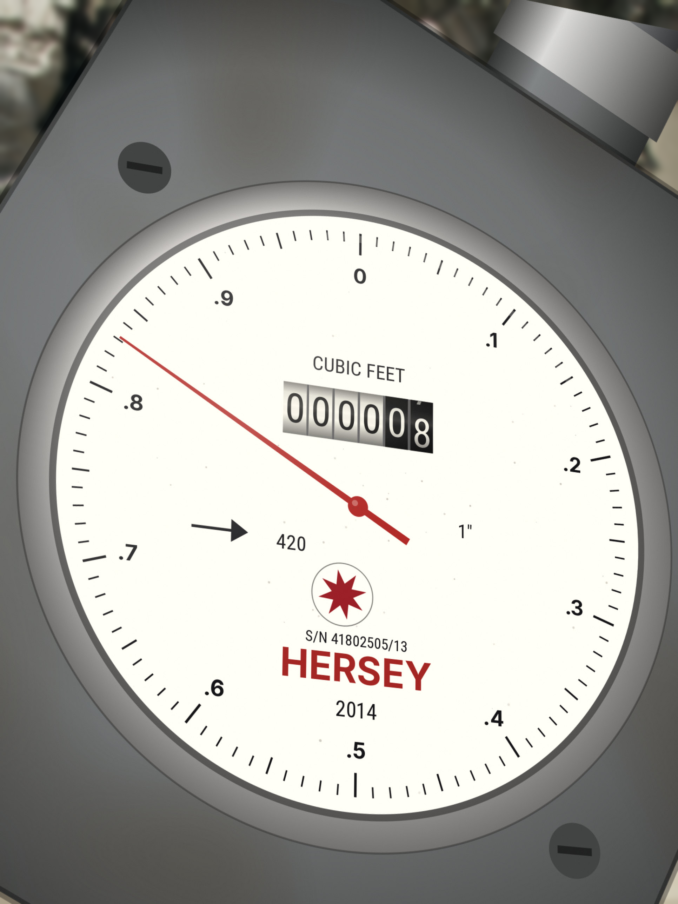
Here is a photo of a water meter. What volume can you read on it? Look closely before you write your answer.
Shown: 7.83 ft³
